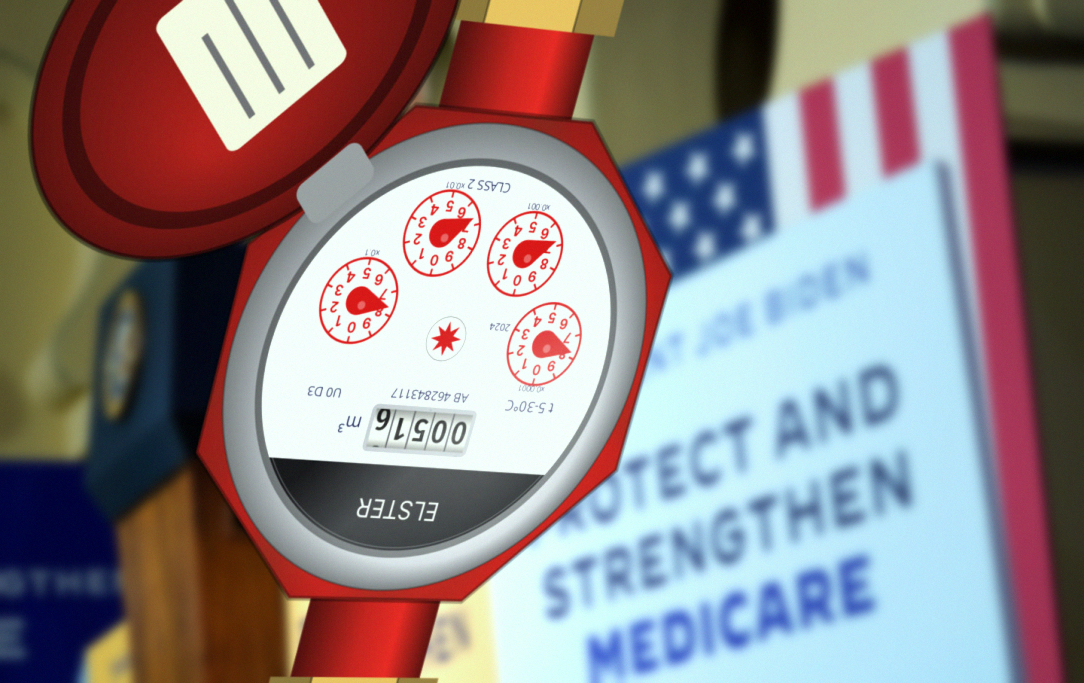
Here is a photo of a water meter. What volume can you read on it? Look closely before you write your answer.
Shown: 515.7667 m³
